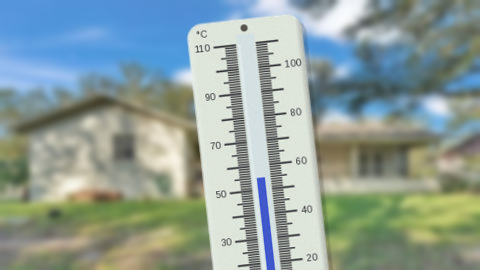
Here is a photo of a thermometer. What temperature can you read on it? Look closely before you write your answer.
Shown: 55 °C
